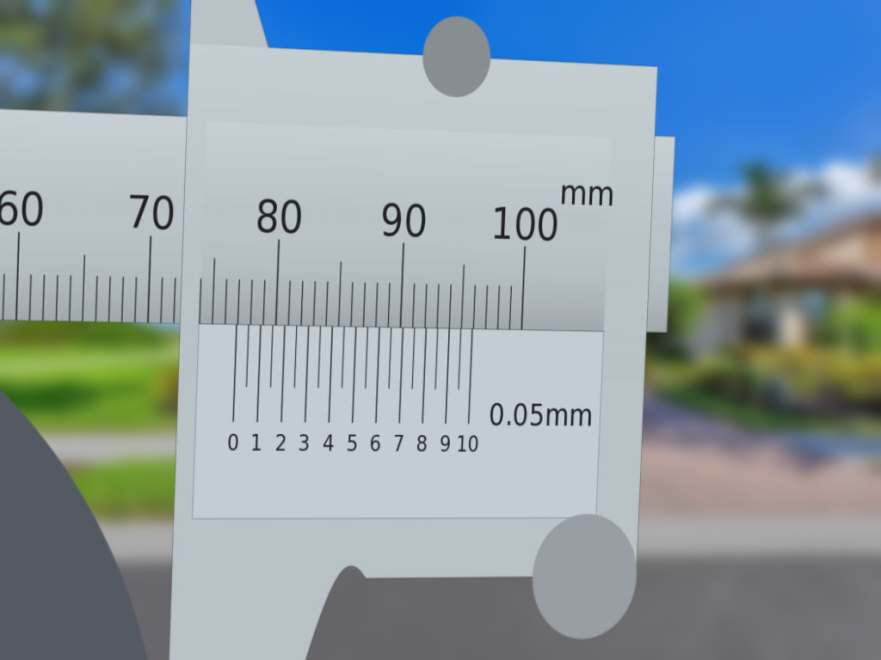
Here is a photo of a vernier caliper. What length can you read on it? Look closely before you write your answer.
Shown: 76.9 mm
